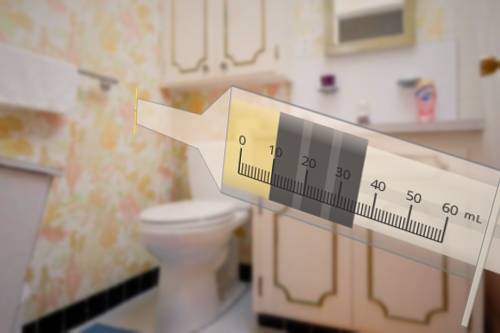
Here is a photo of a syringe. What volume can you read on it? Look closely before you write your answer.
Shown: 10 mL
